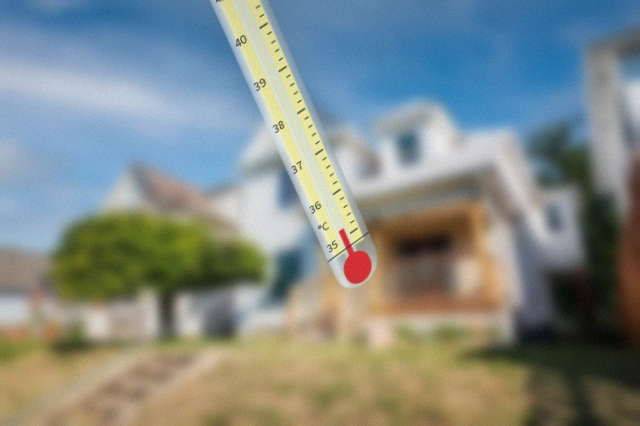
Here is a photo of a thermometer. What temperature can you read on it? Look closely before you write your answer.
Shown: 35.2 °C
